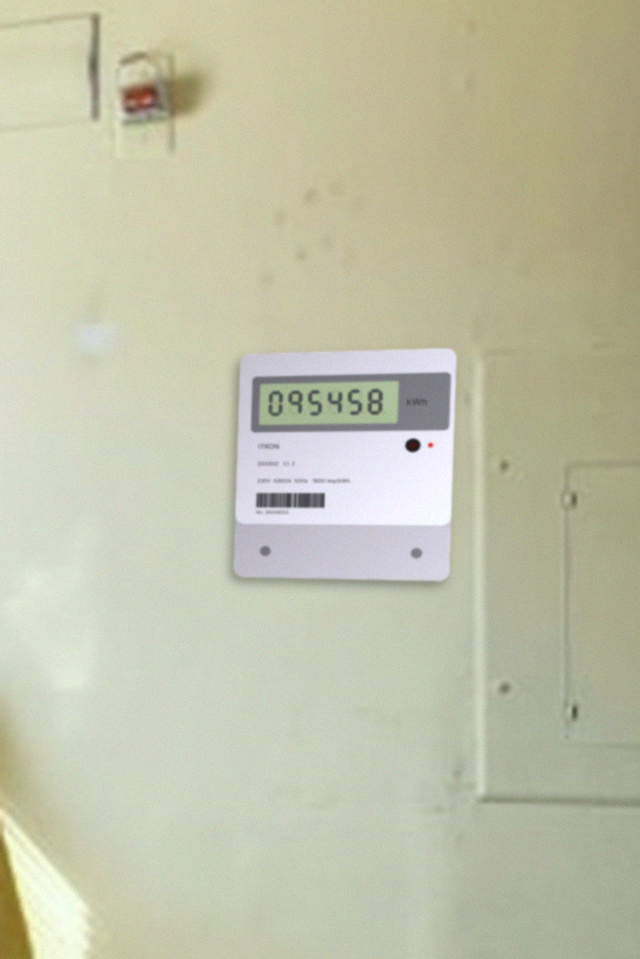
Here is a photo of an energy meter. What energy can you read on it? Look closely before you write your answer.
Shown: 95458 kWh
